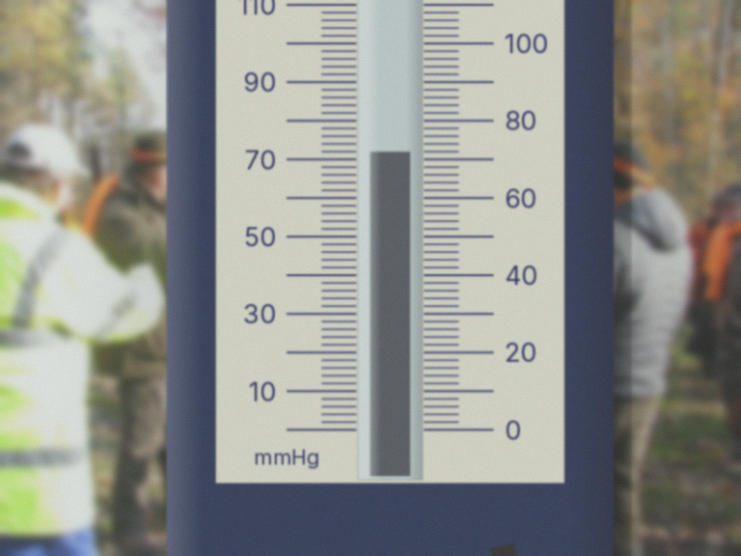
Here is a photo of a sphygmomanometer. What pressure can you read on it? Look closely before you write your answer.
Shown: 72 mmHg
